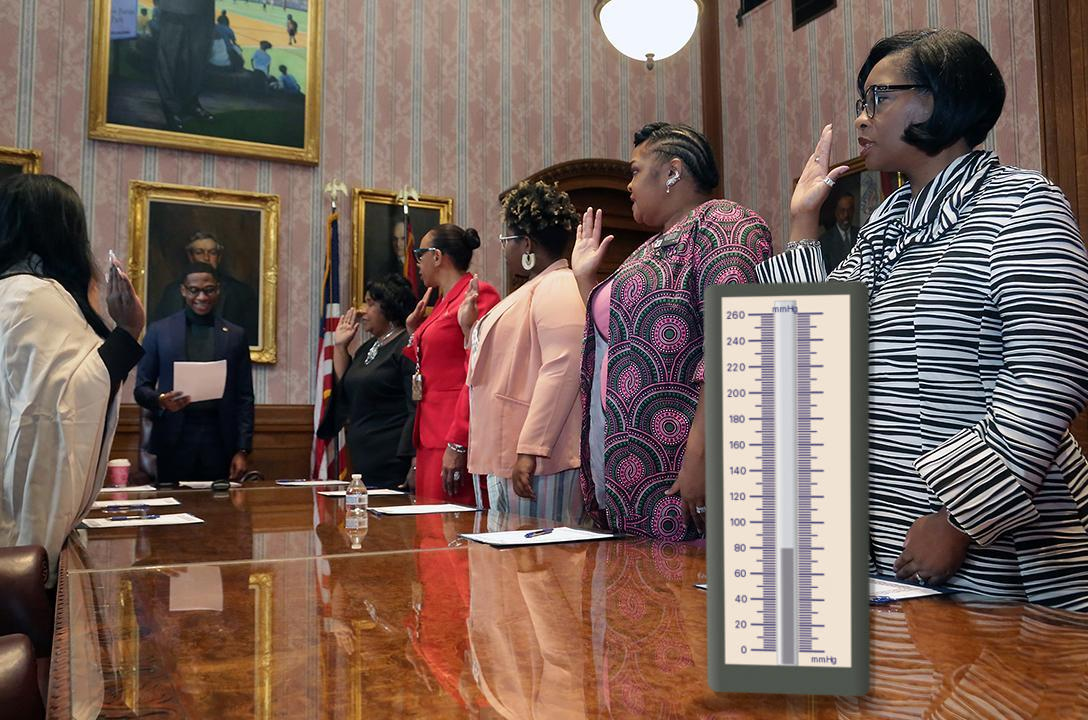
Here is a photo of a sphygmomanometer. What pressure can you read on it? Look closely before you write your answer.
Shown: 80 mmHg
